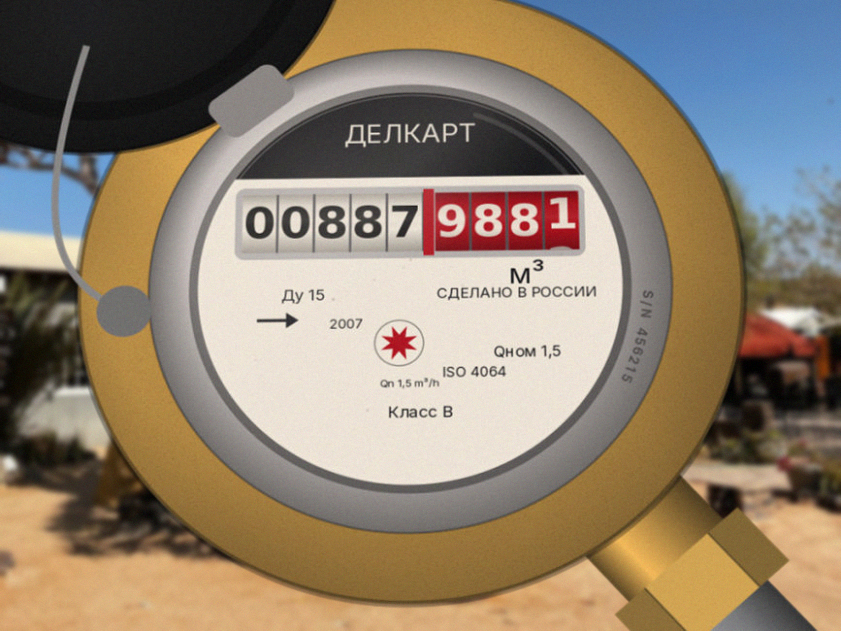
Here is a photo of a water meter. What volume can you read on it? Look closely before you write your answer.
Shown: 887.9881 m³
